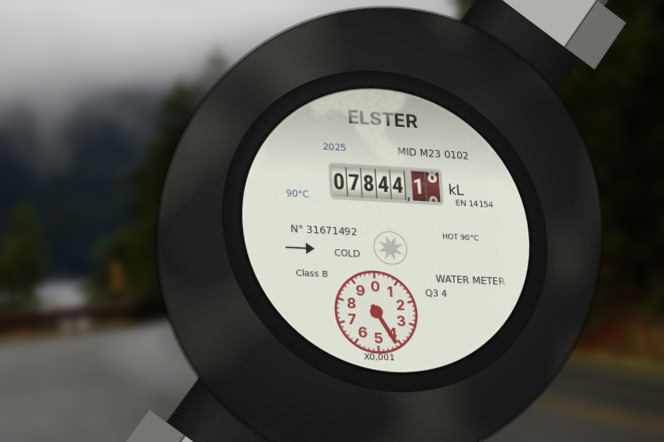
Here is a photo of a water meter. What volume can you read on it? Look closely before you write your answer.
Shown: 7844.184 kL
